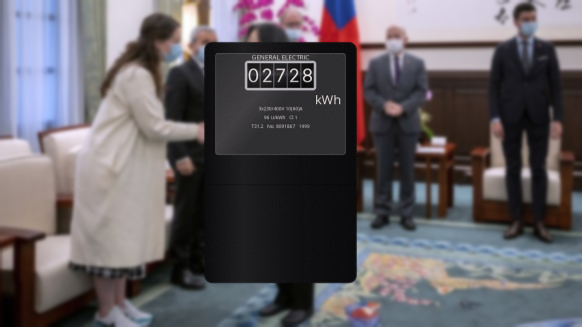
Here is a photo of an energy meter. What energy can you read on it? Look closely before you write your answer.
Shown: 2728 kWh
